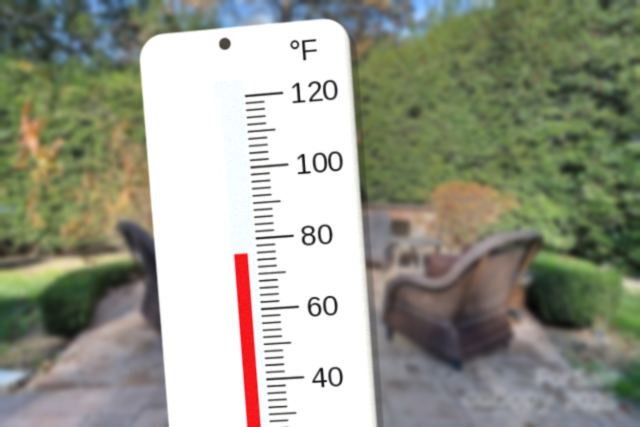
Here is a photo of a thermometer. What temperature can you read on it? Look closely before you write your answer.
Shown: 76 °F
